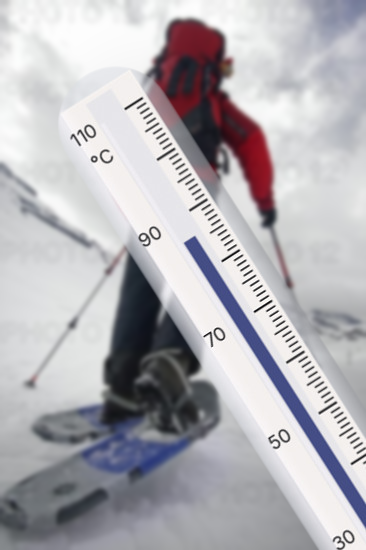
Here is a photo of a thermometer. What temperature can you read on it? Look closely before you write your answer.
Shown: 86 °C
